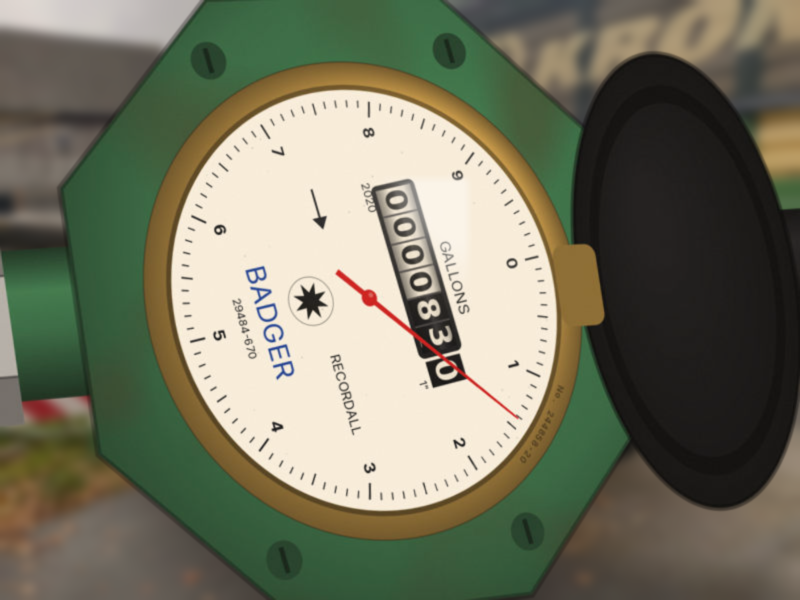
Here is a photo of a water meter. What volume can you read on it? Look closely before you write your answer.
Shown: 831.4 gal
